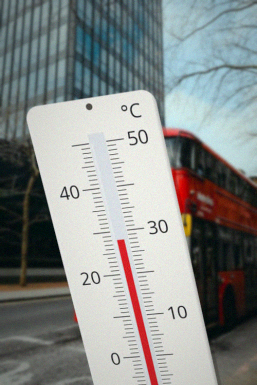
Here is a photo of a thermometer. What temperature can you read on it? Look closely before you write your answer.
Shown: 28 °C
